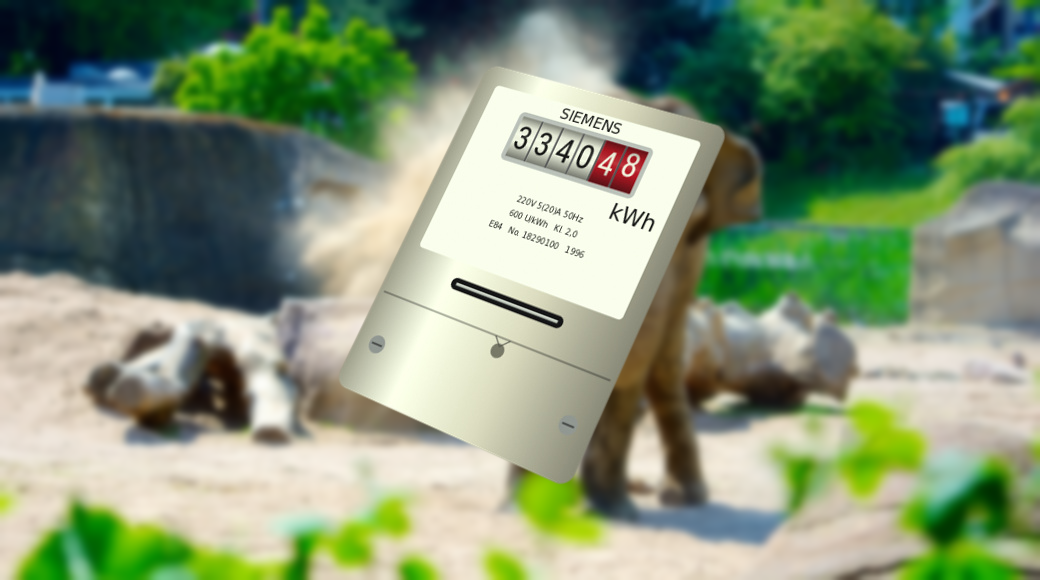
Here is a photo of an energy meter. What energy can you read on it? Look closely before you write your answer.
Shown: 3340.48 kWh
